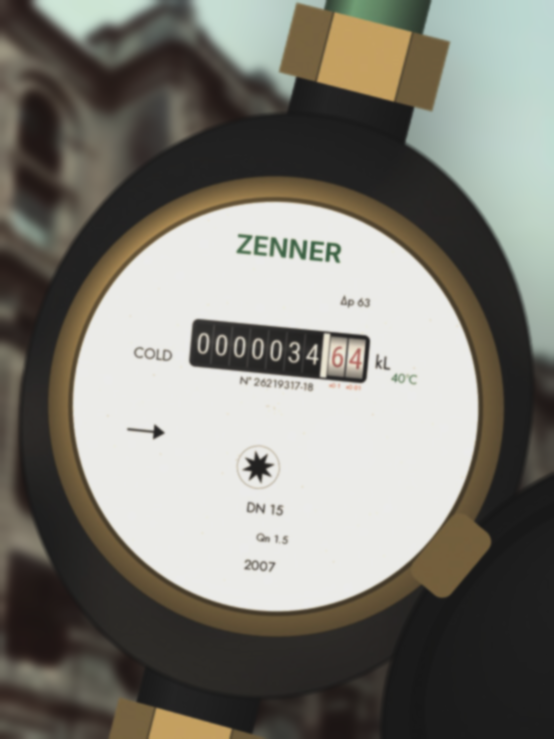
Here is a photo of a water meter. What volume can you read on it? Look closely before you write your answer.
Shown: 34.64 kL
